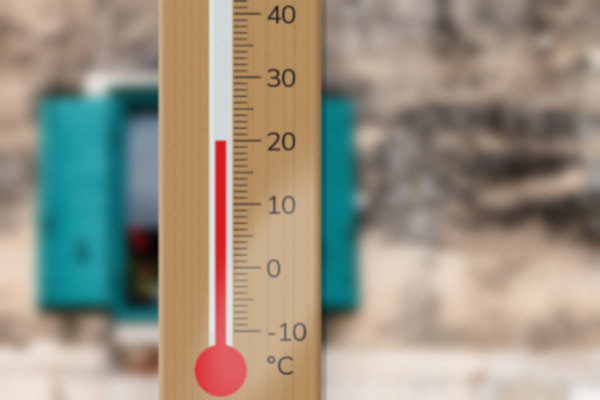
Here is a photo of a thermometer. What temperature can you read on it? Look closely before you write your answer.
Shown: 20 °C
